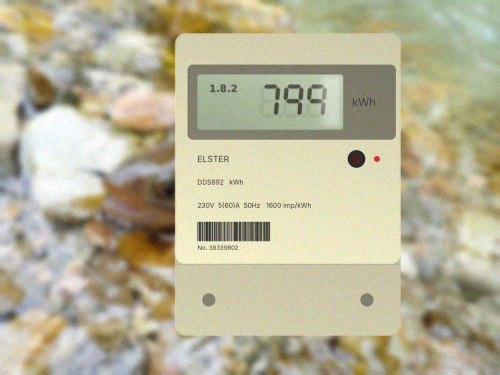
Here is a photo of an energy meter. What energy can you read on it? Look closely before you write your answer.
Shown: 799 kWh
